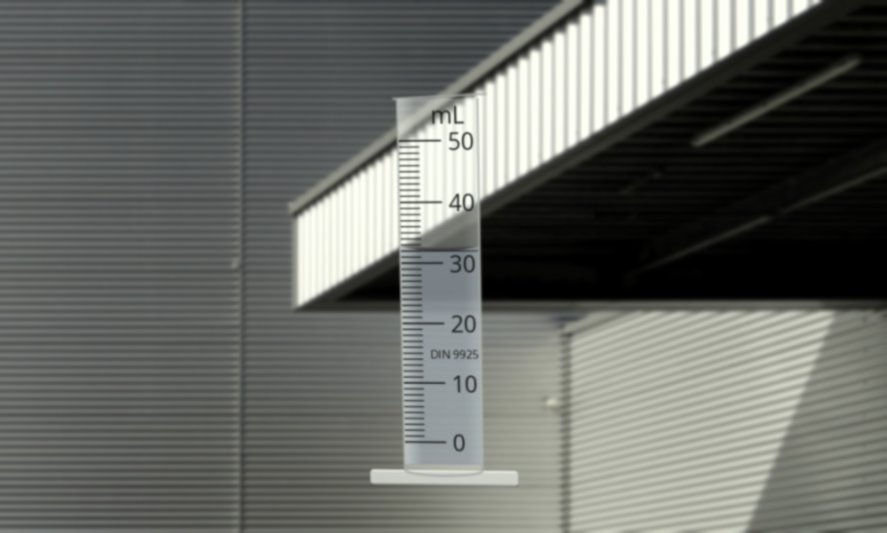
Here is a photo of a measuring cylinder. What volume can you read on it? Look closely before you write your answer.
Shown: 32 mL
